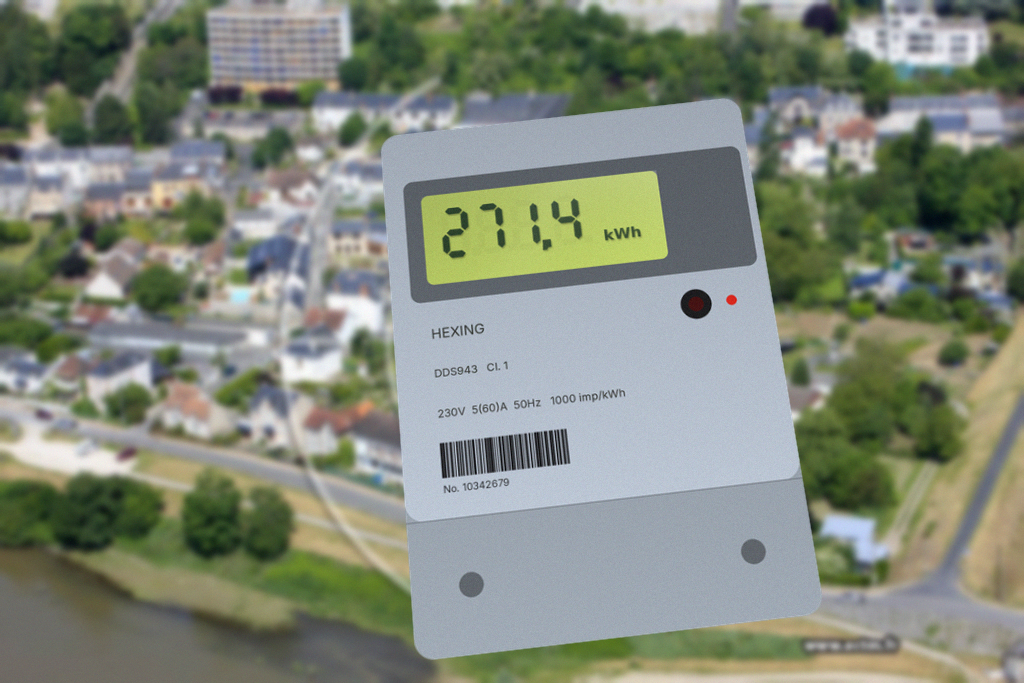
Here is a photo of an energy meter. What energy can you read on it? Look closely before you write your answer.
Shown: 271.4 kWh
